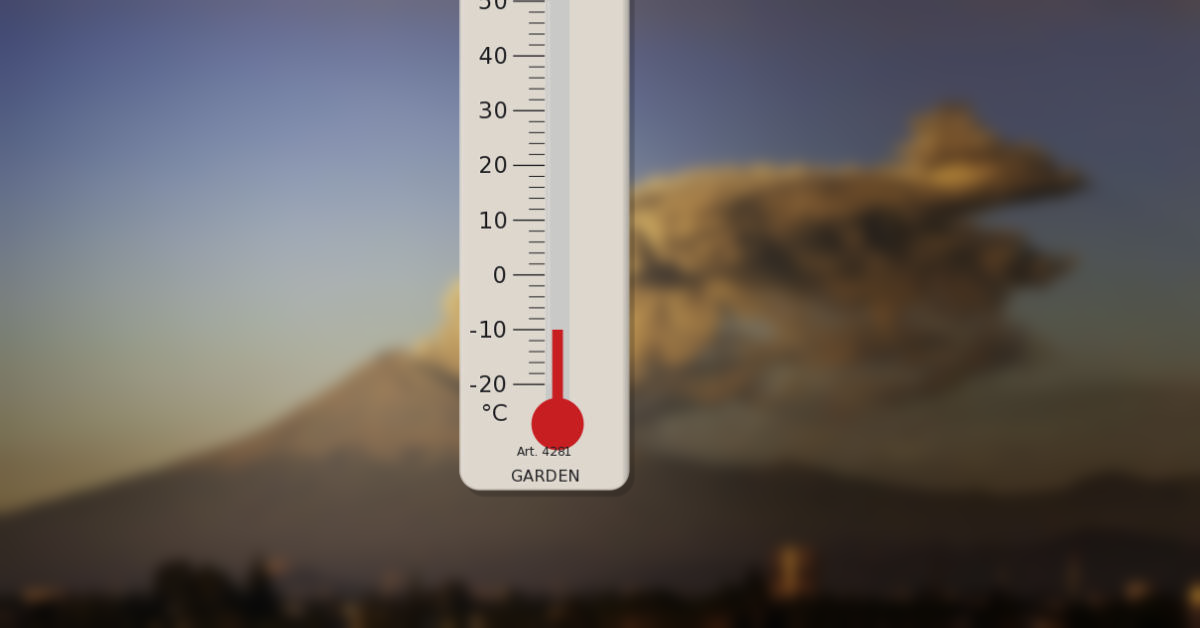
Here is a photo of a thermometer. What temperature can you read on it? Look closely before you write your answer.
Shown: -10 °C
